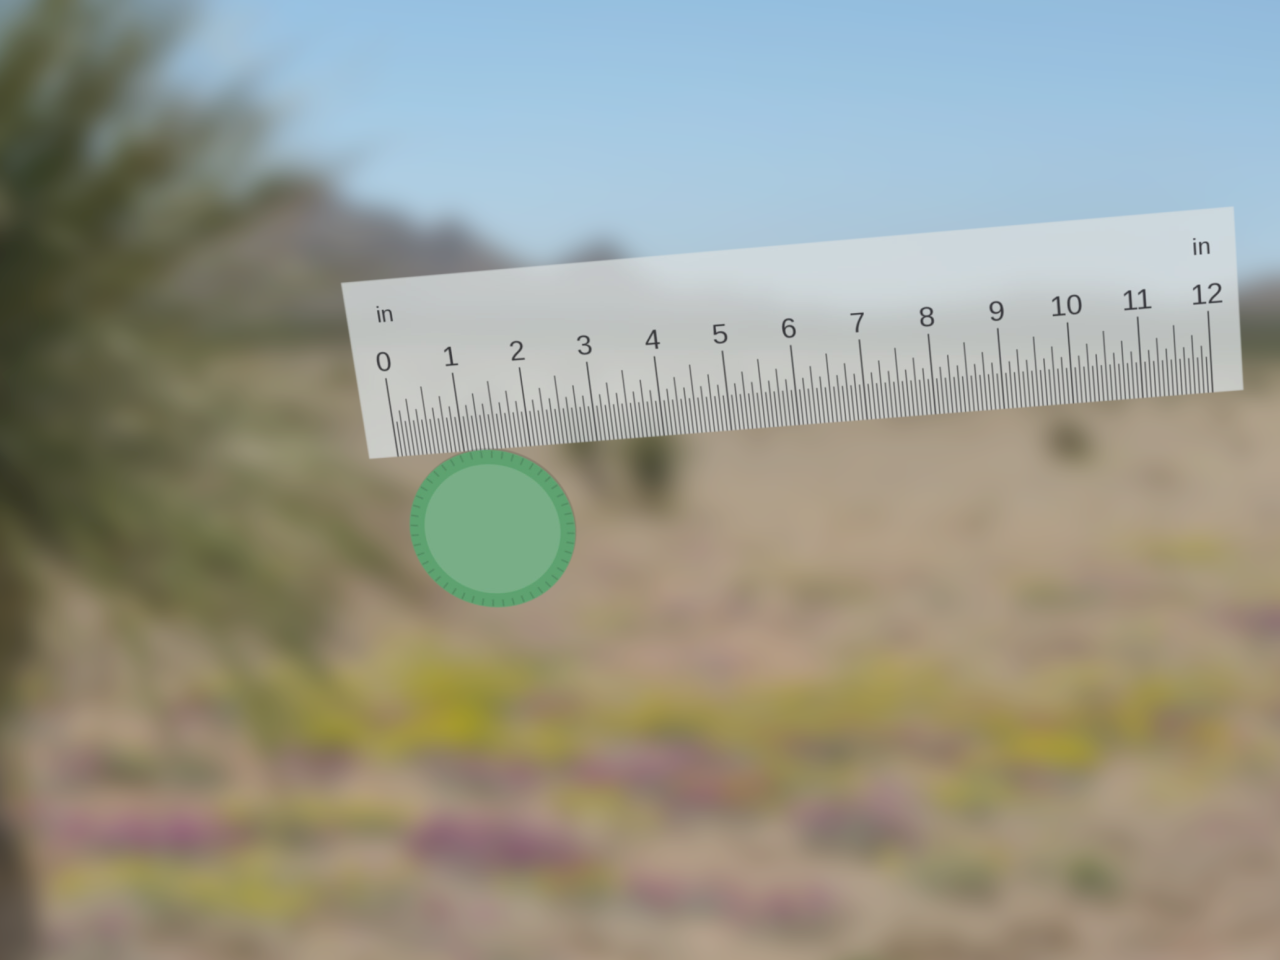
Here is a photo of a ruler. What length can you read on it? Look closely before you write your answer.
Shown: 2.5 in
